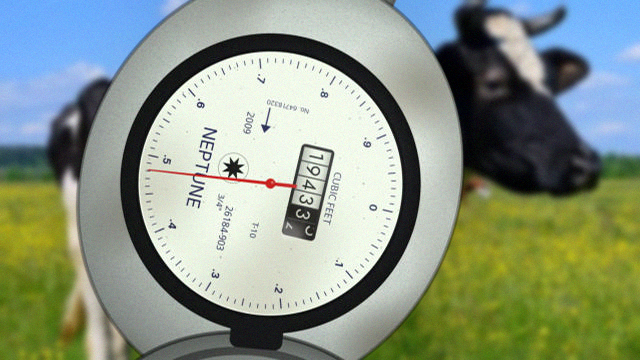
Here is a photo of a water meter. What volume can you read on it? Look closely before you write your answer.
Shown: 194335.48 ft³
